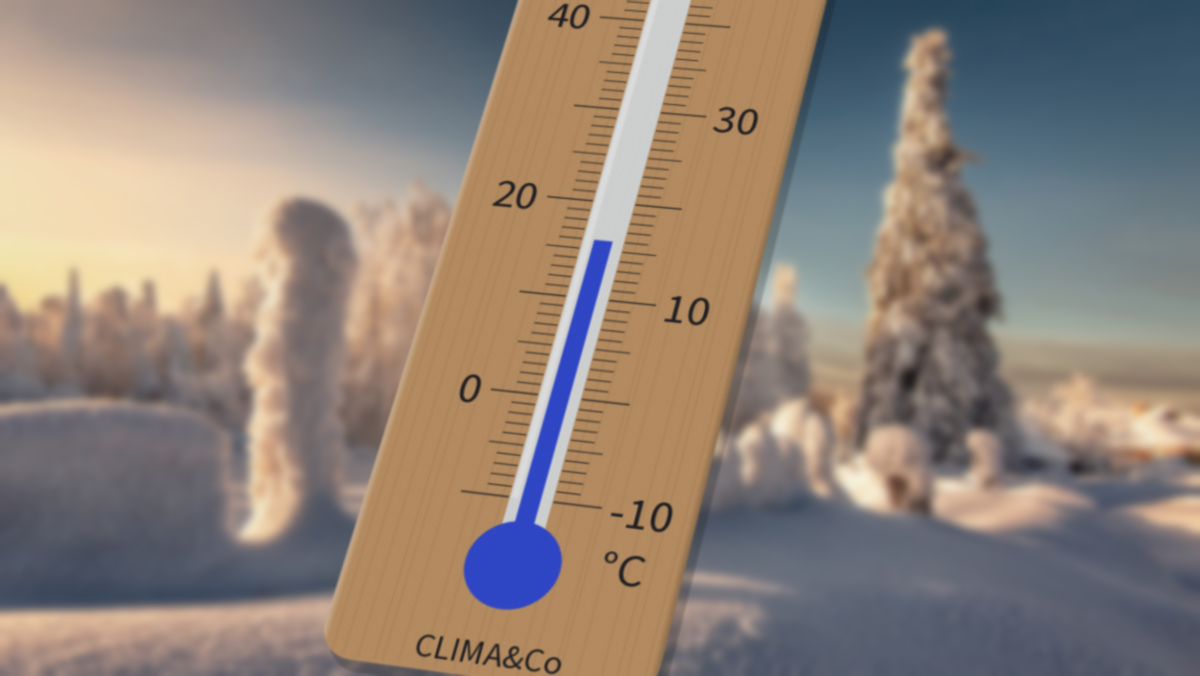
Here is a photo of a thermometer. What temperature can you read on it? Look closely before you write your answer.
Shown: 16 °C
